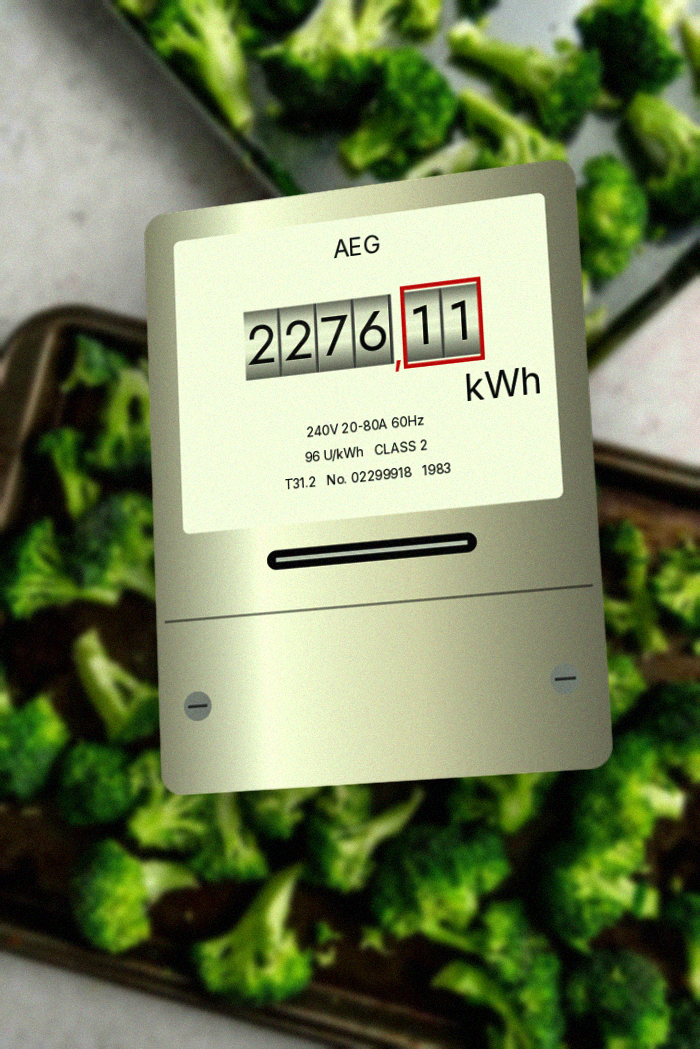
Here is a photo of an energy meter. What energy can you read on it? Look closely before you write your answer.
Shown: 2276.11 kWh
